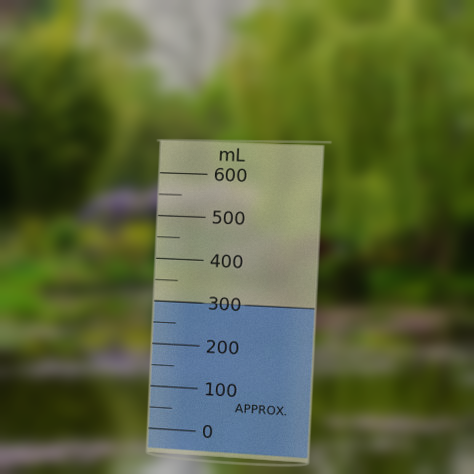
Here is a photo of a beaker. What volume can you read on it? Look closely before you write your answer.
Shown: 300 mL
